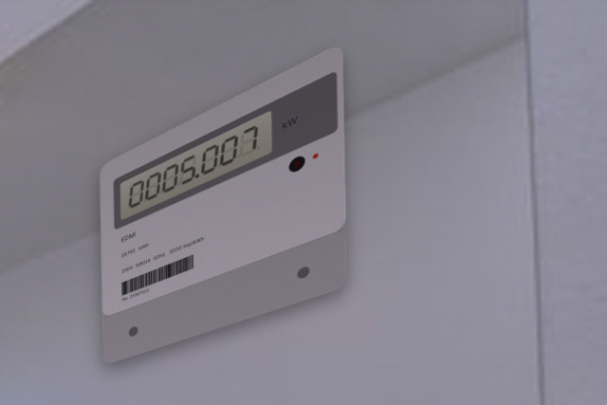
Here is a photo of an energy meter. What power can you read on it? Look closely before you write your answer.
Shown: 5.007 kW
